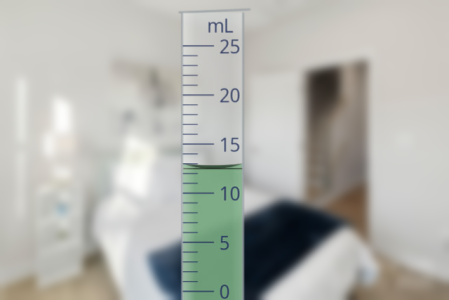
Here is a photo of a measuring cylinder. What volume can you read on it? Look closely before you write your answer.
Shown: 12.5 mL
